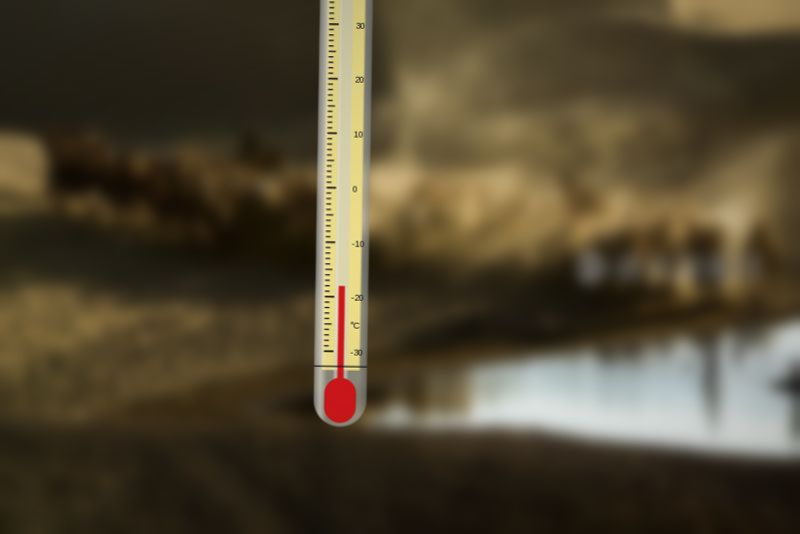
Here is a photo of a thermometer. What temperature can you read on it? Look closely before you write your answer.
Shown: -18 °C
